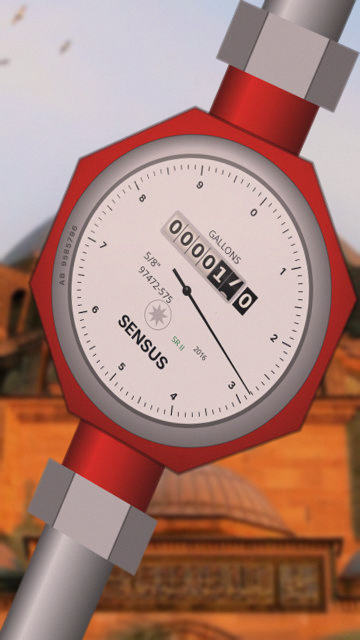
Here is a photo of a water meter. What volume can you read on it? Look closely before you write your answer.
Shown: 172.8 gal
